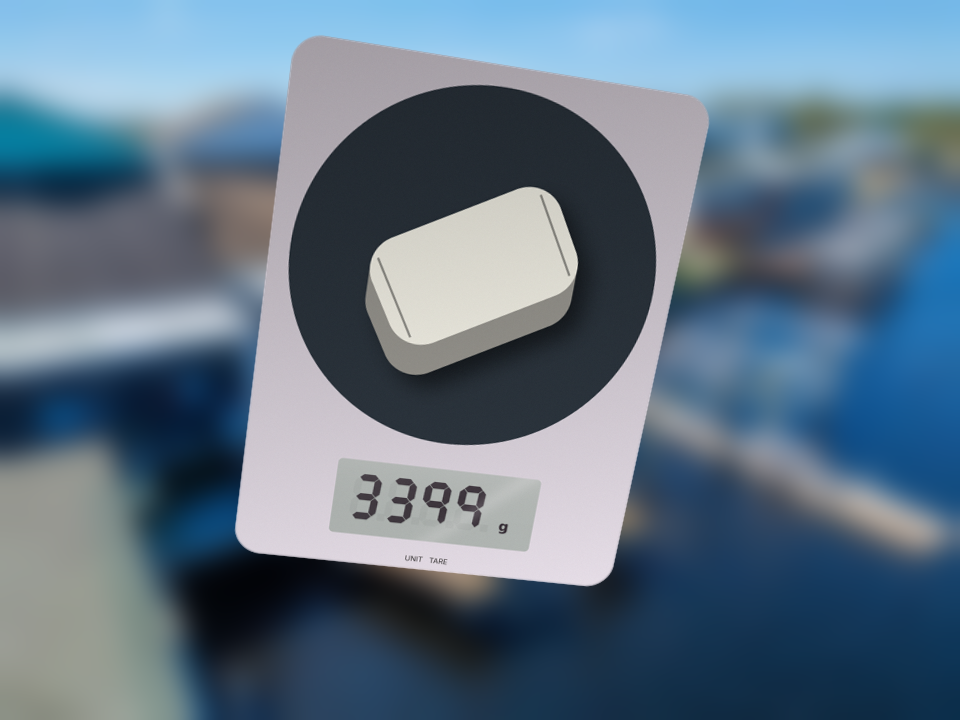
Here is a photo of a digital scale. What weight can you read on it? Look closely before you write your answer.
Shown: 3399 g
